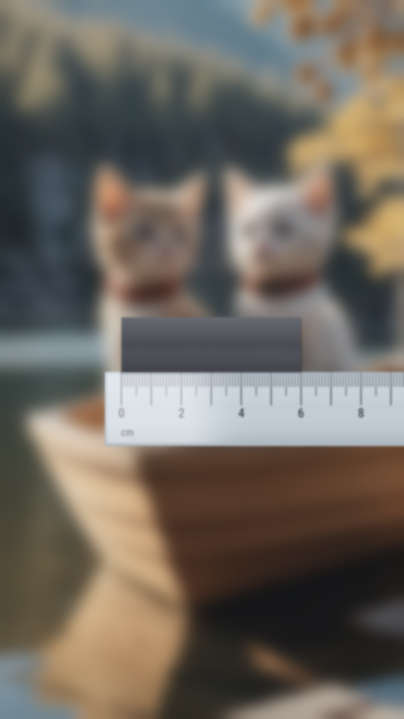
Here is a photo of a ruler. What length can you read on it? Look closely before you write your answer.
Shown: 6 cm
